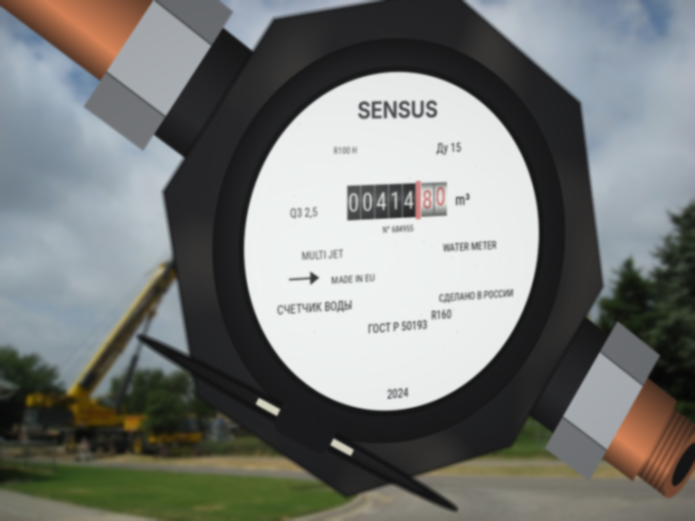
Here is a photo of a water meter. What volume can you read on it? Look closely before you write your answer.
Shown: 414.80 m³
